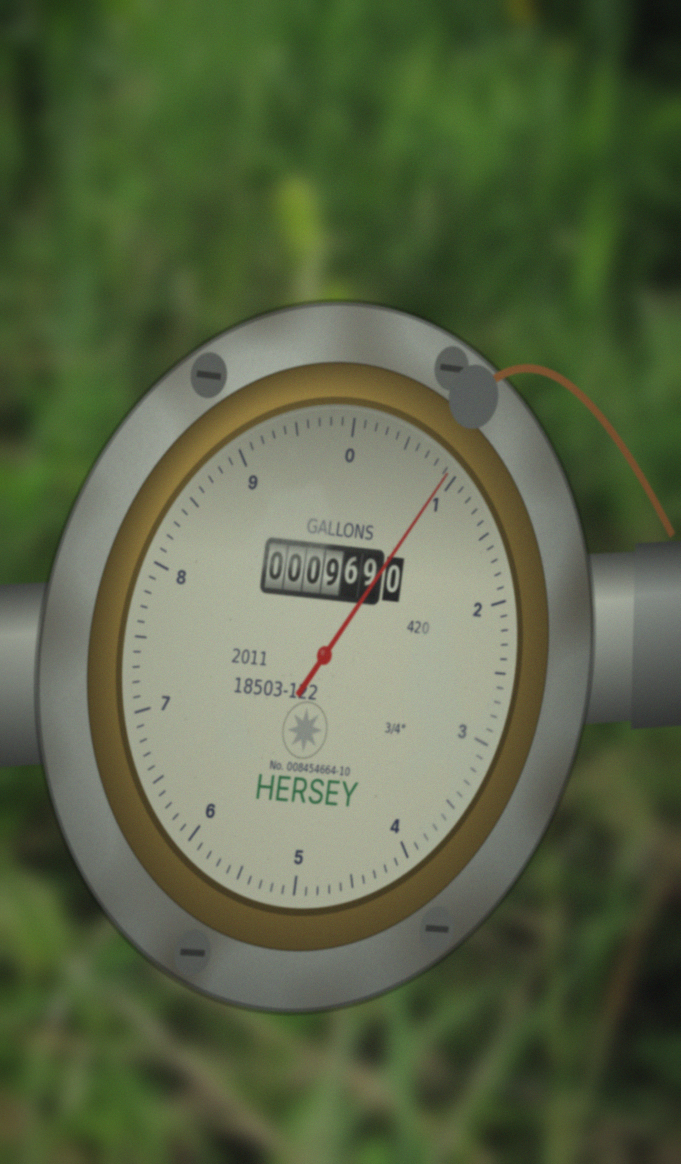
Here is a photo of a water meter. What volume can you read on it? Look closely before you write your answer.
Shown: 9690.9 gal
